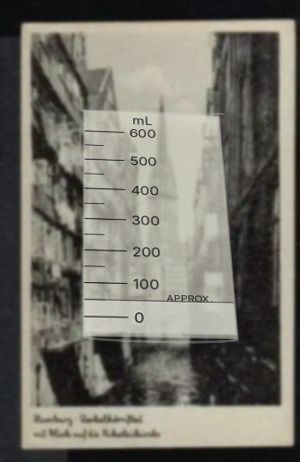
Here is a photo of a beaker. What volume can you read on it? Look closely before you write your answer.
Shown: 50 mL
